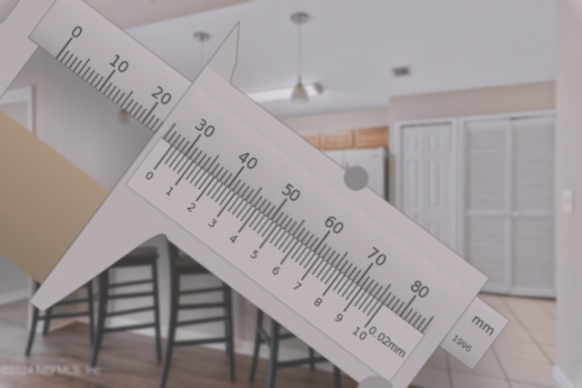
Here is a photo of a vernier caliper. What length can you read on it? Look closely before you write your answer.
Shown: 27.0 mm
